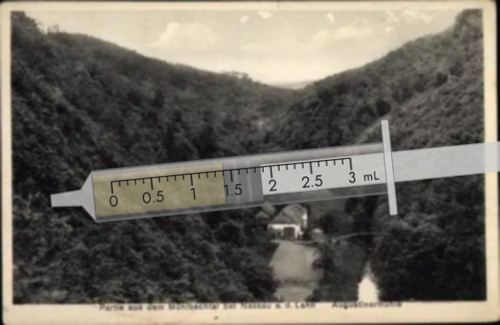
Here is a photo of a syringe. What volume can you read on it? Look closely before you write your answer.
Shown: 1.4 mL
